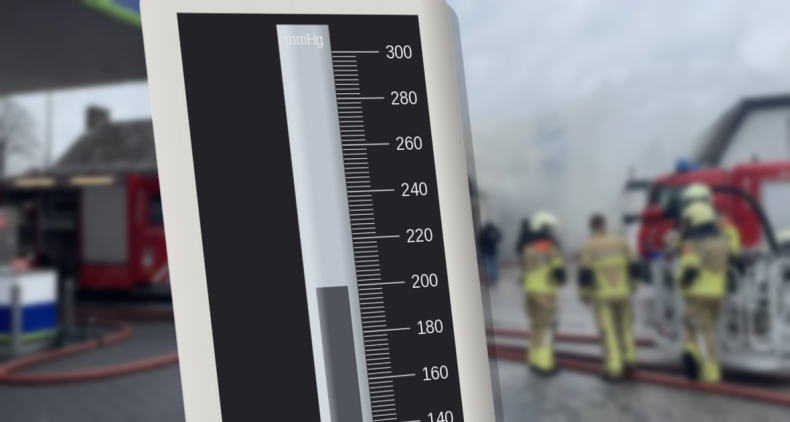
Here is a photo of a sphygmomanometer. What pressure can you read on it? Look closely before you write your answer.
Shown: 200 mmHg
